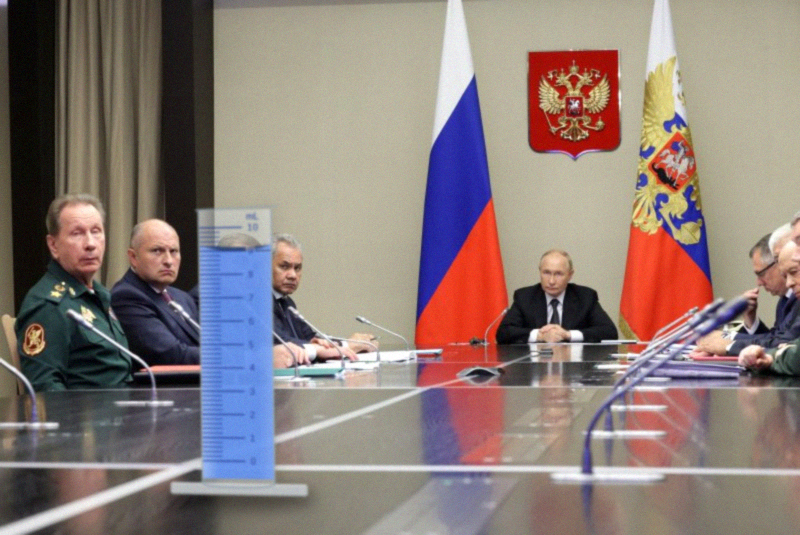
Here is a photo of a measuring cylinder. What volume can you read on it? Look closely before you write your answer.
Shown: 9 mL
